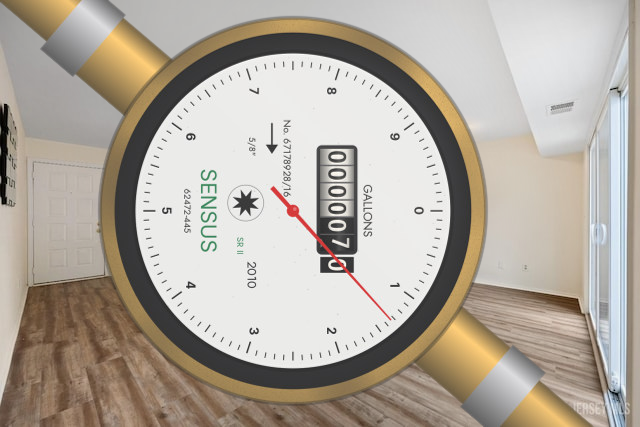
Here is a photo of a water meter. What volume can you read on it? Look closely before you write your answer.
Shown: 71.3 gal
